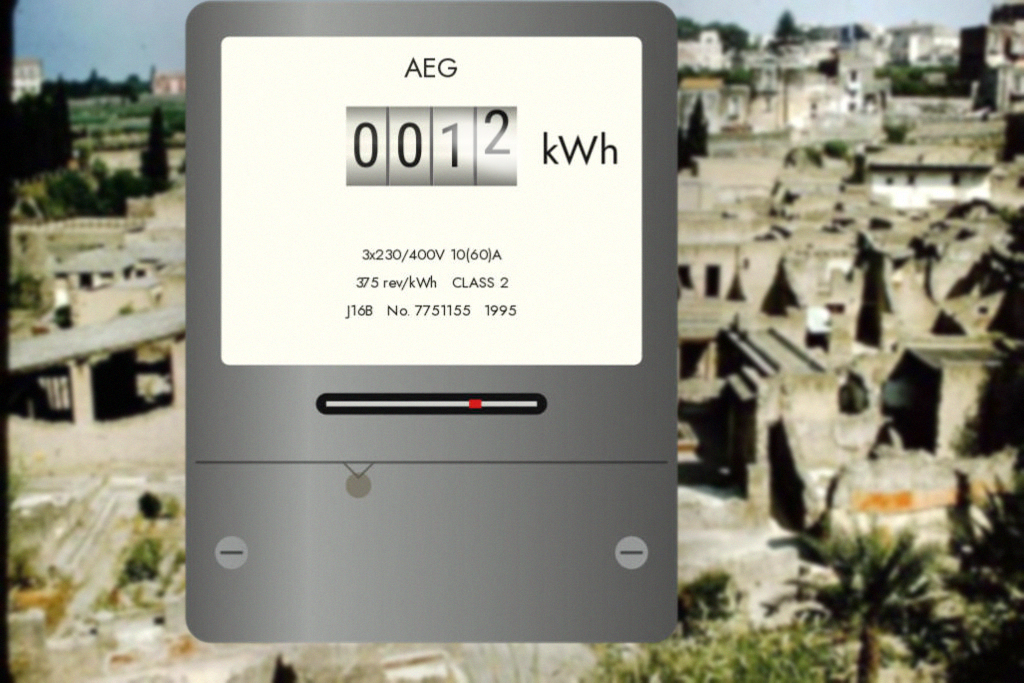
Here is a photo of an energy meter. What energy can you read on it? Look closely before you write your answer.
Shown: 12 kWh
